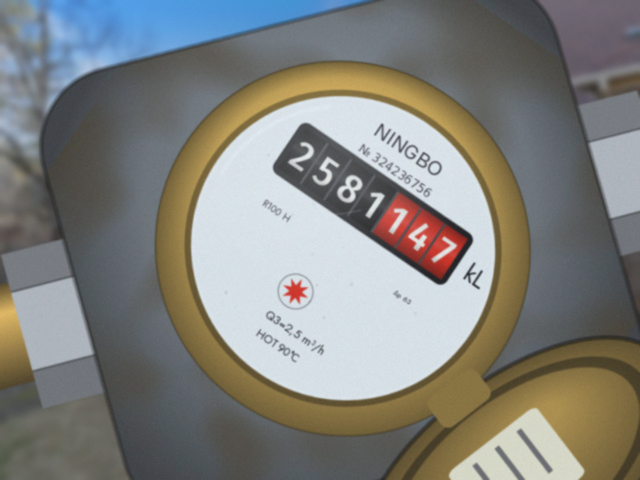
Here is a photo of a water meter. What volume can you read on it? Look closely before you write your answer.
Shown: 2581.147 kL
